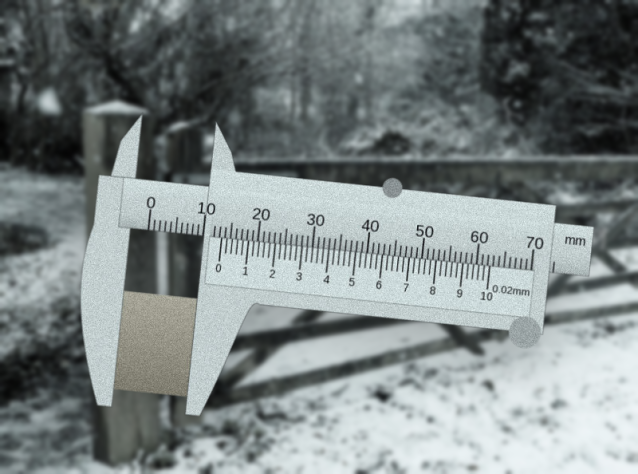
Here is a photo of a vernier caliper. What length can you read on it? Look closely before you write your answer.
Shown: 13.4 mm
